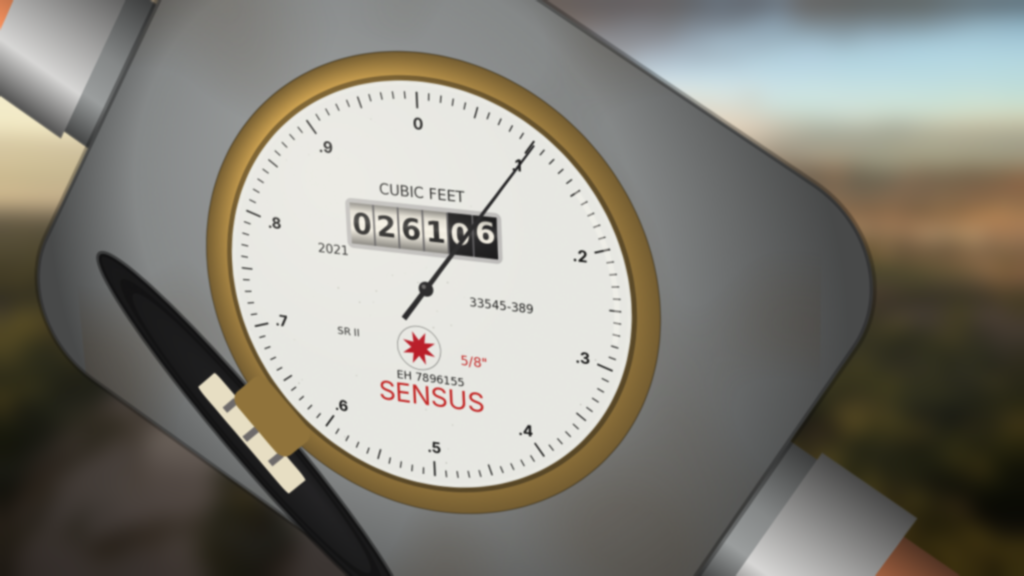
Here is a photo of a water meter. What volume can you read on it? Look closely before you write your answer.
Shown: 26106.10 ft³
